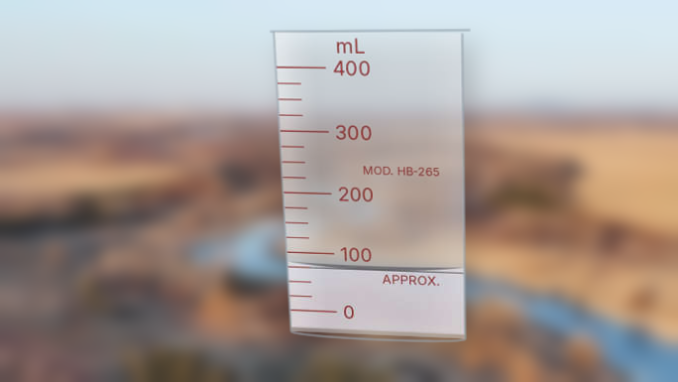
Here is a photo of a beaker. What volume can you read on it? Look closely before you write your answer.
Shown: 75 mL
